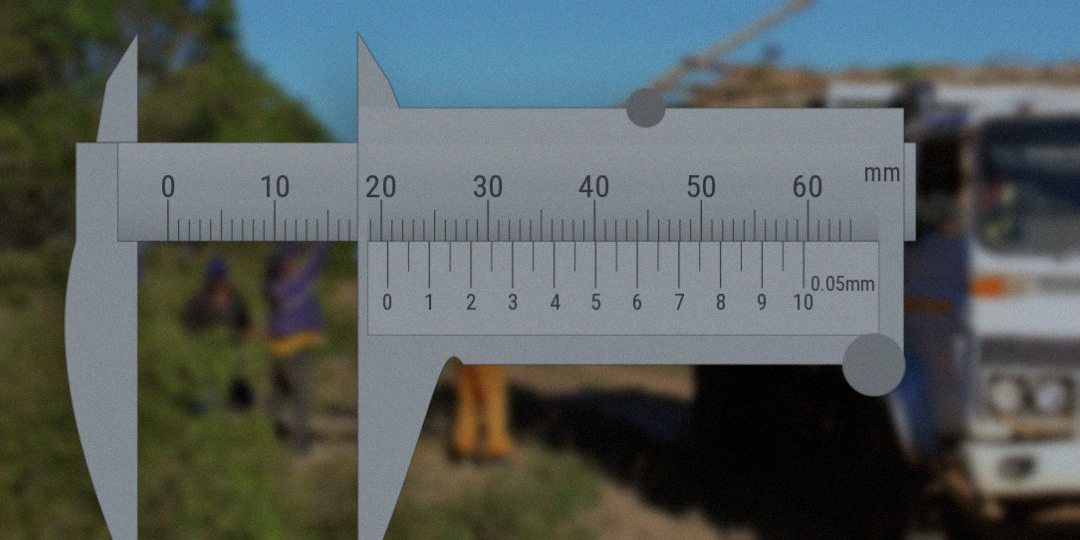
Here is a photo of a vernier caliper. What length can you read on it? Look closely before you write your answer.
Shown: 20.6 mm
